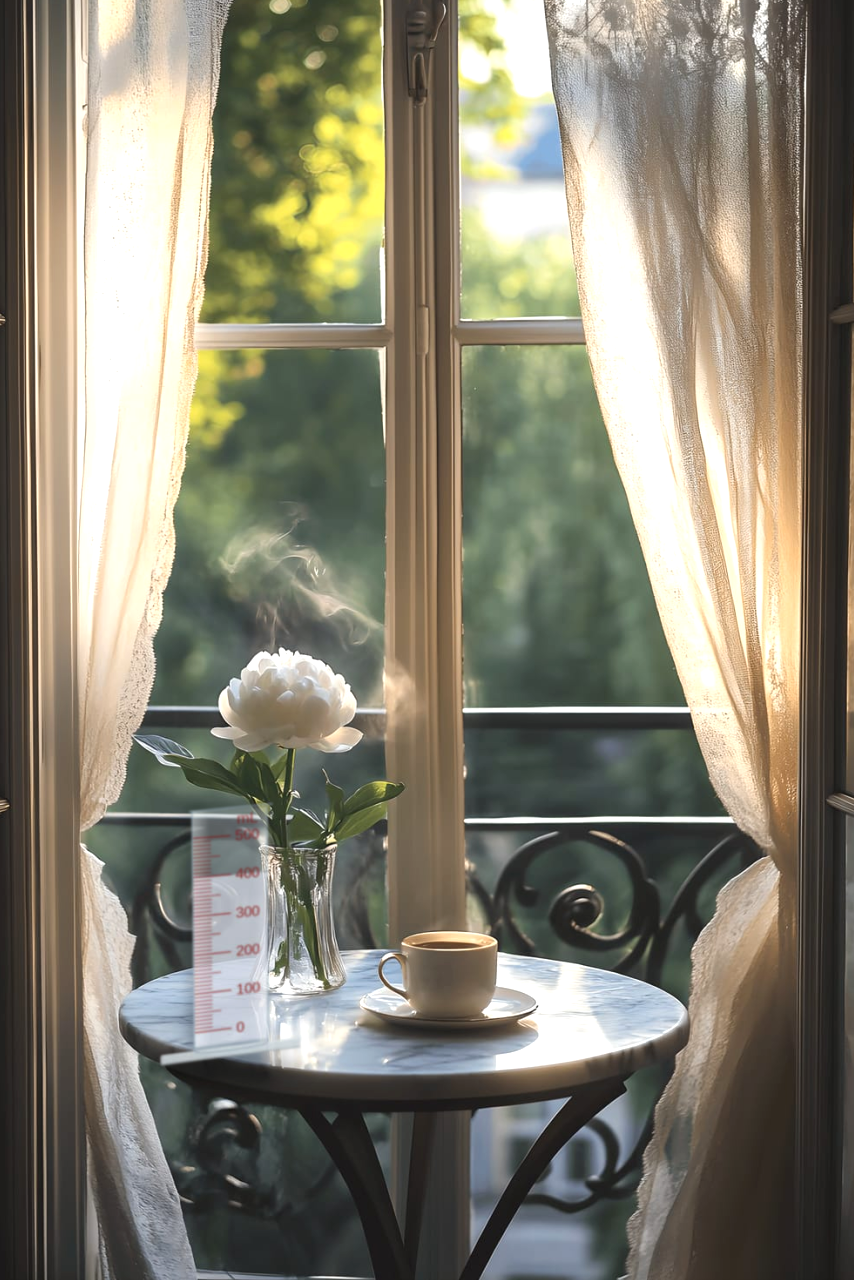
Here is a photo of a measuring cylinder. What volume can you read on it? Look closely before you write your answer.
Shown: 400 mL
